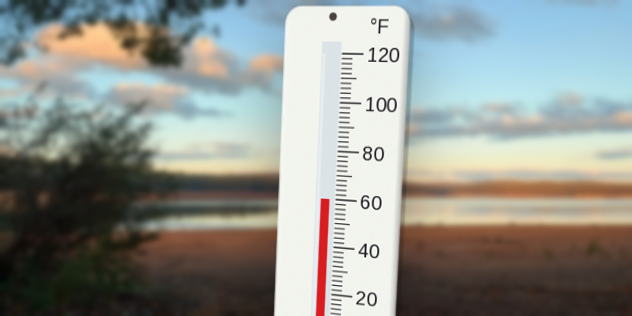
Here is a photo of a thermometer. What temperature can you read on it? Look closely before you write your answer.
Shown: 60 °F
